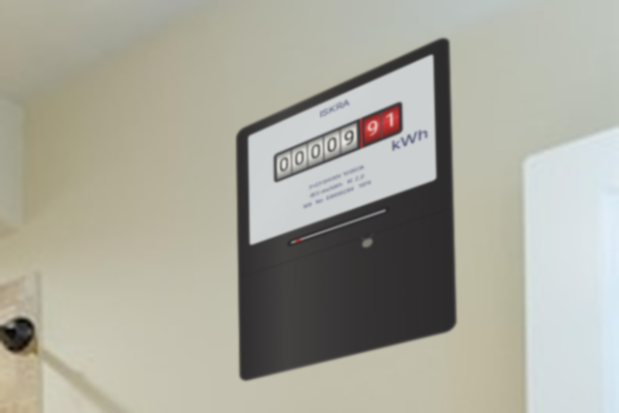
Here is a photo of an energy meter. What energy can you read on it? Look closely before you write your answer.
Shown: 9.91 kWh
